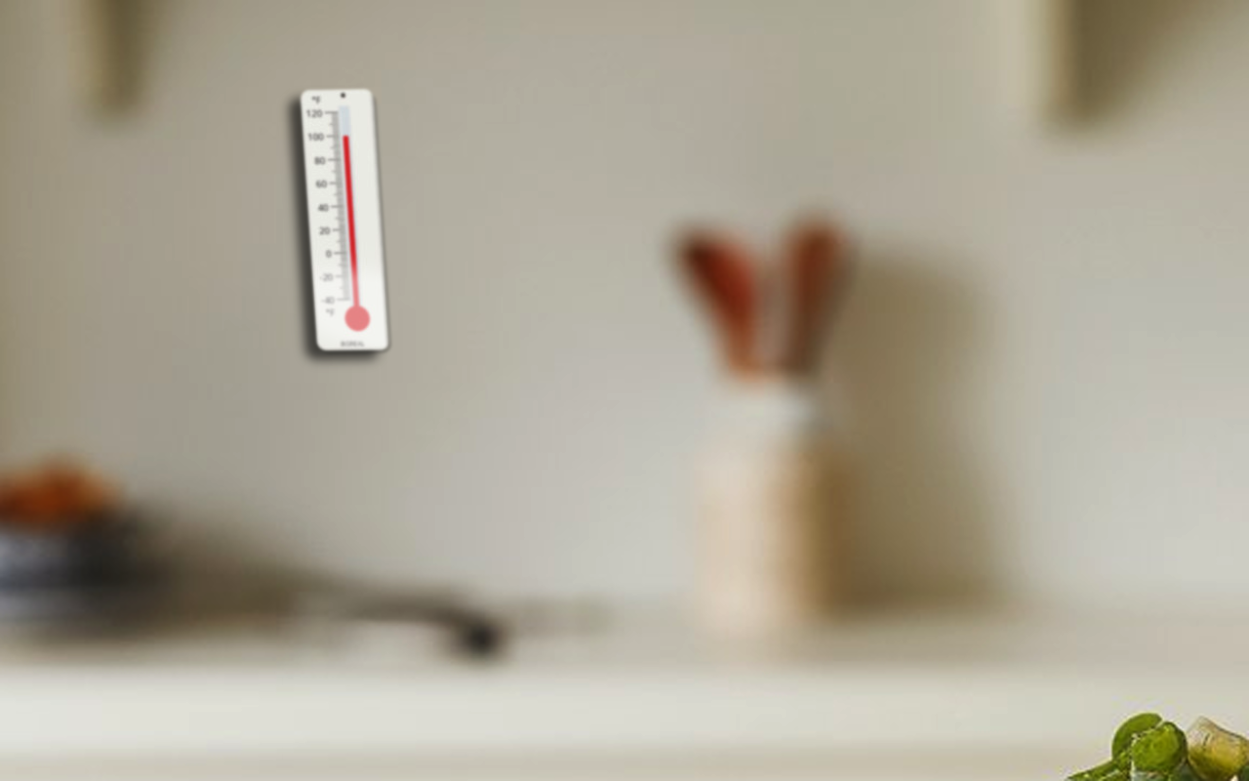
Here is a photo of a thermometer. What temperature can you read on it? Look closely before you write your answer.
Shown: 100 °F
